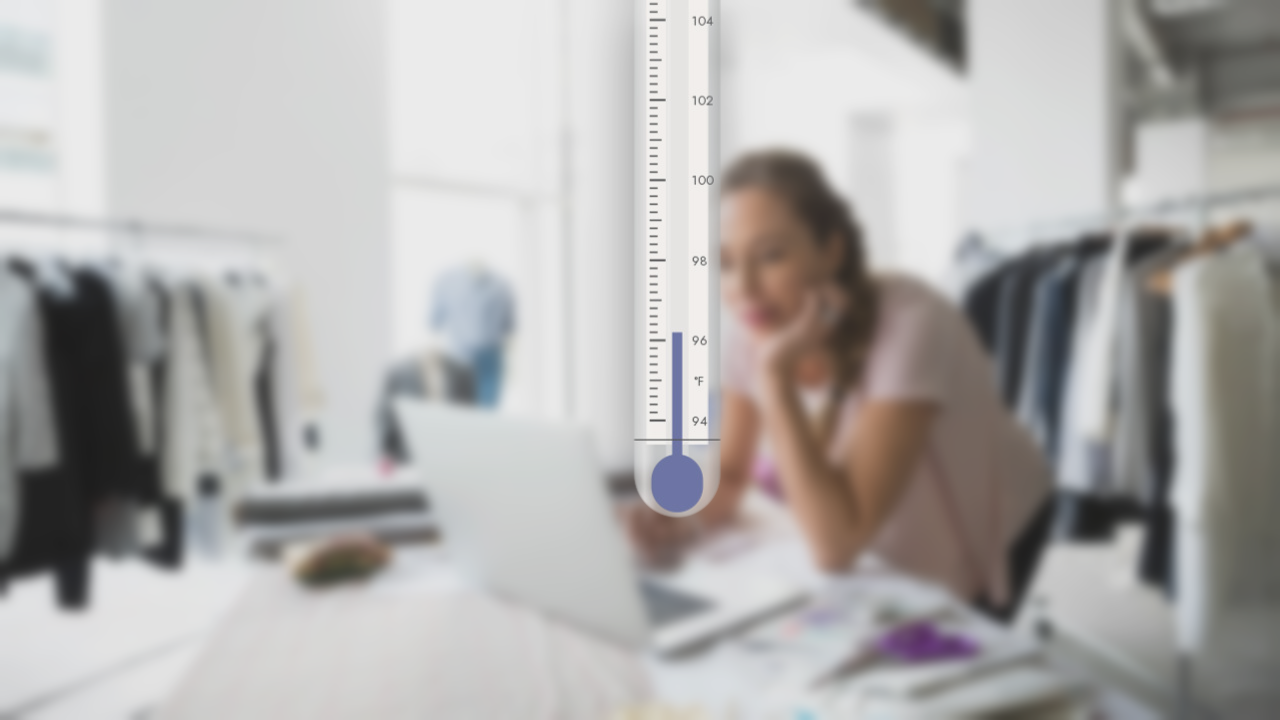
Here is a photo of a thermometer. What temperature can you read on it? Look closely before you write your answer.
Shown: 96.2 °F
